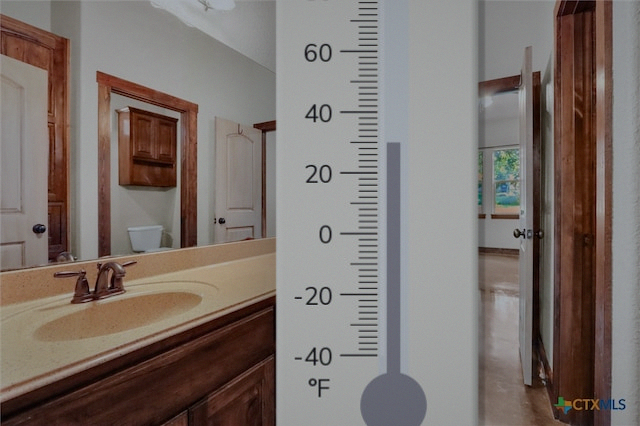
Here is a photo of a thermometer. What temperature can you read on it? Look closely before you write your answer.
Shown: 30 °F
